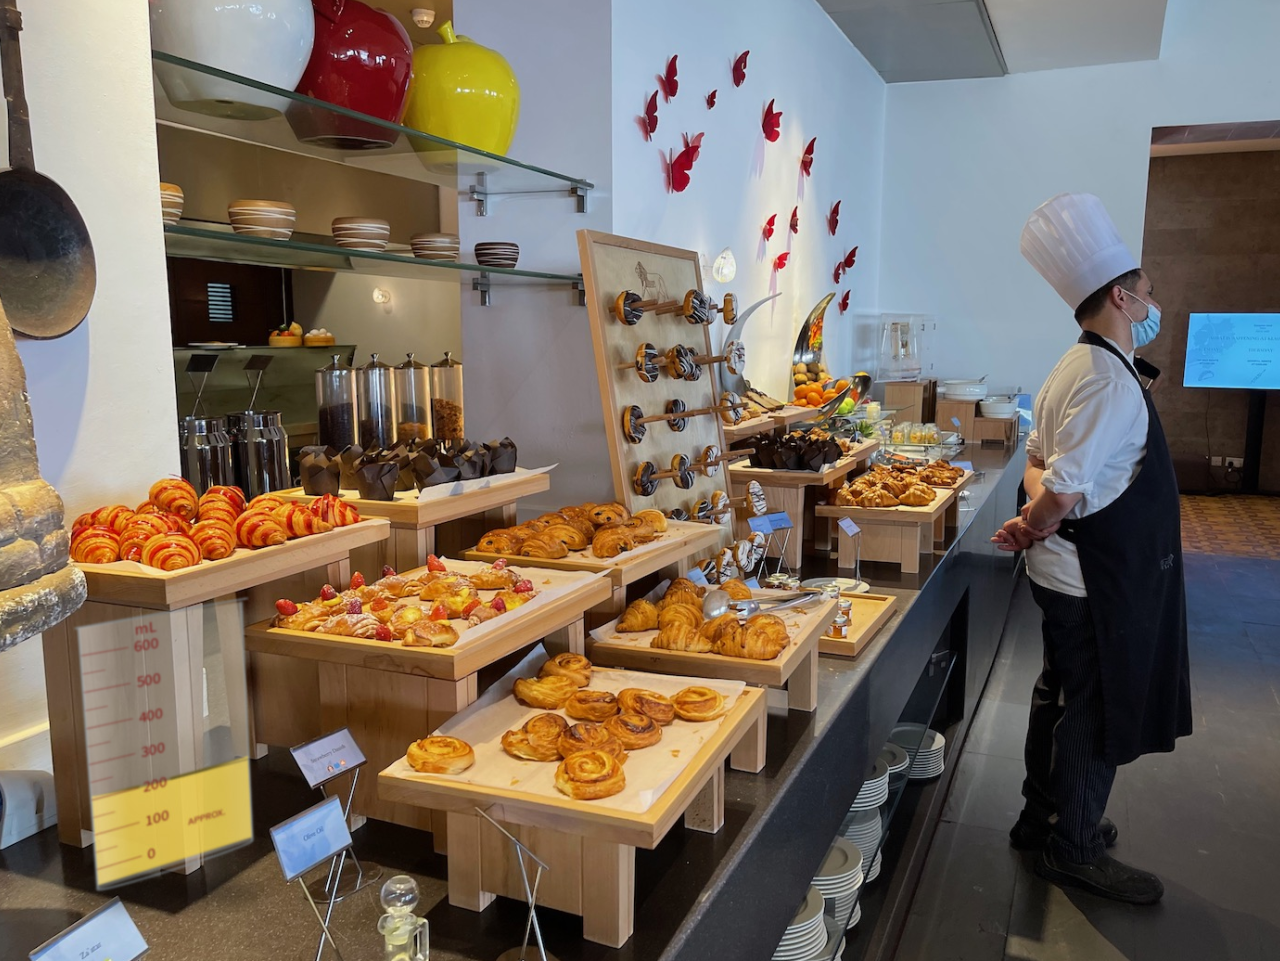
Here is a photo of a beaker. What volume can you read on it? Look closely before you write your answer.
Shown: 200 mL
